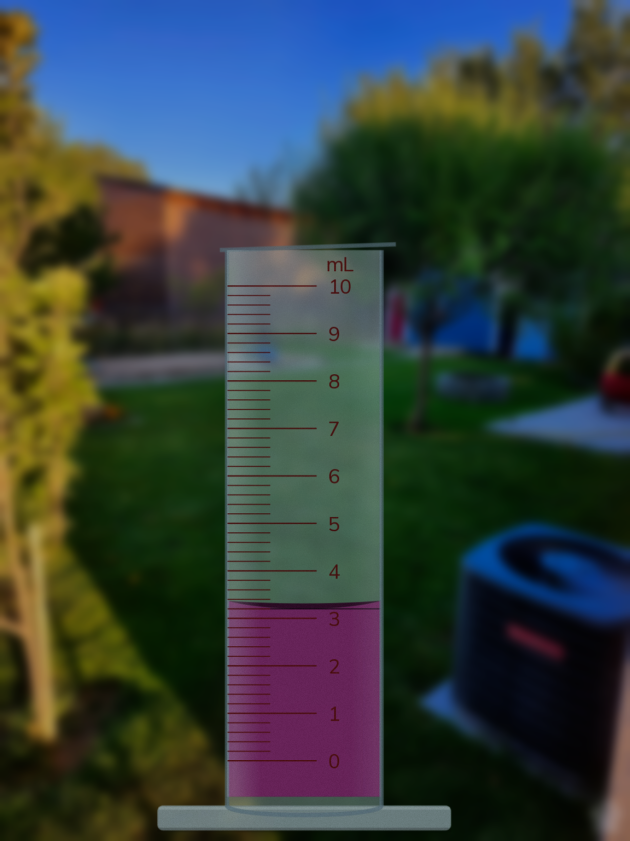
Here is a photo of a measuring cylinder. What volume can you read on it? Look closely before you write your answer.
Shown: 3.2 mL
